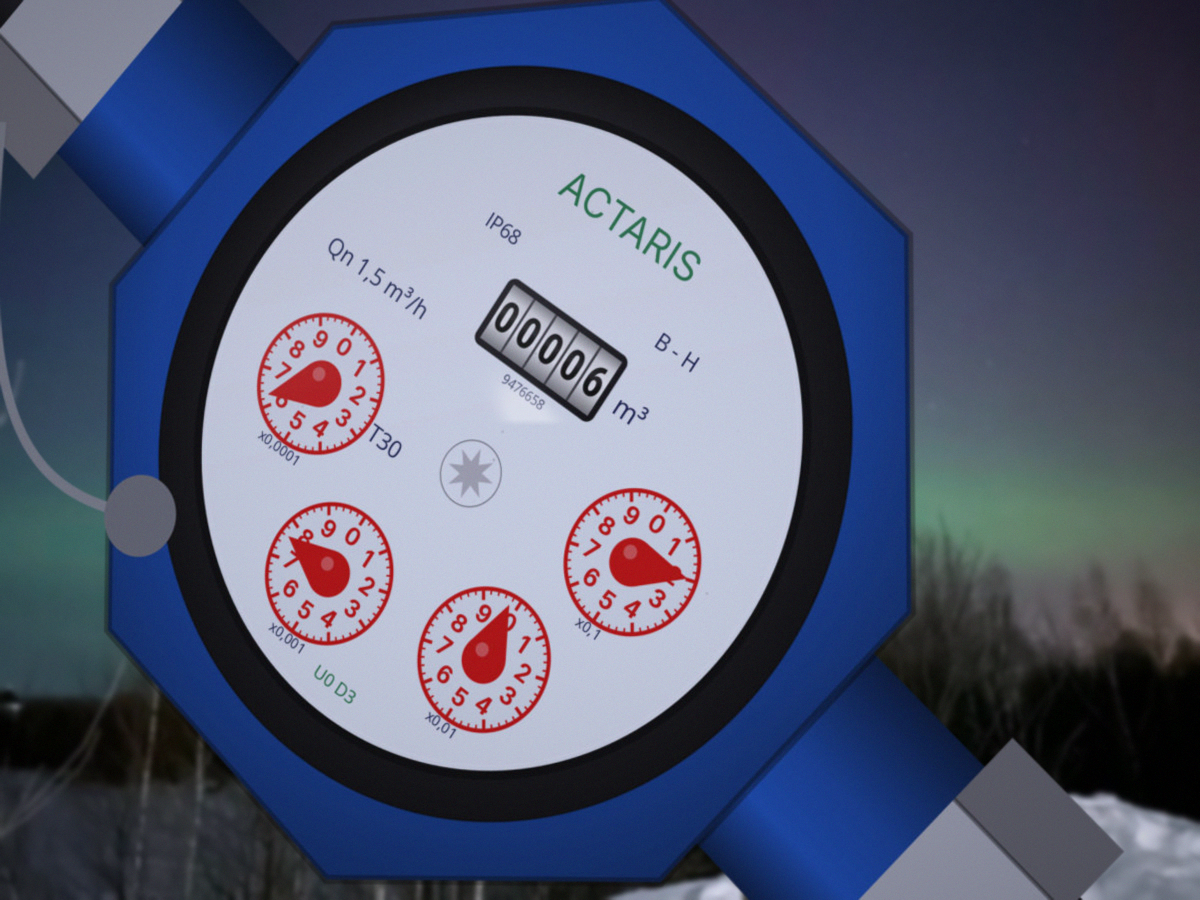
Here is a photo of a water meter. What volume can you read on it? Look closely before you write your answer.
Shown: 6.1976 m³
